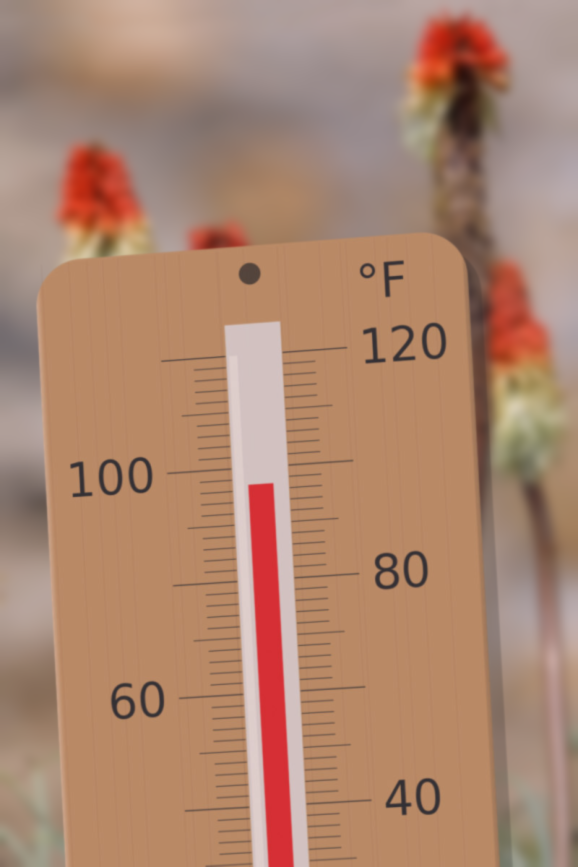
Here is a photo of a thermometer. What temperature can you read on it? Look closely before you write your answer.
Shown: 97 °F
